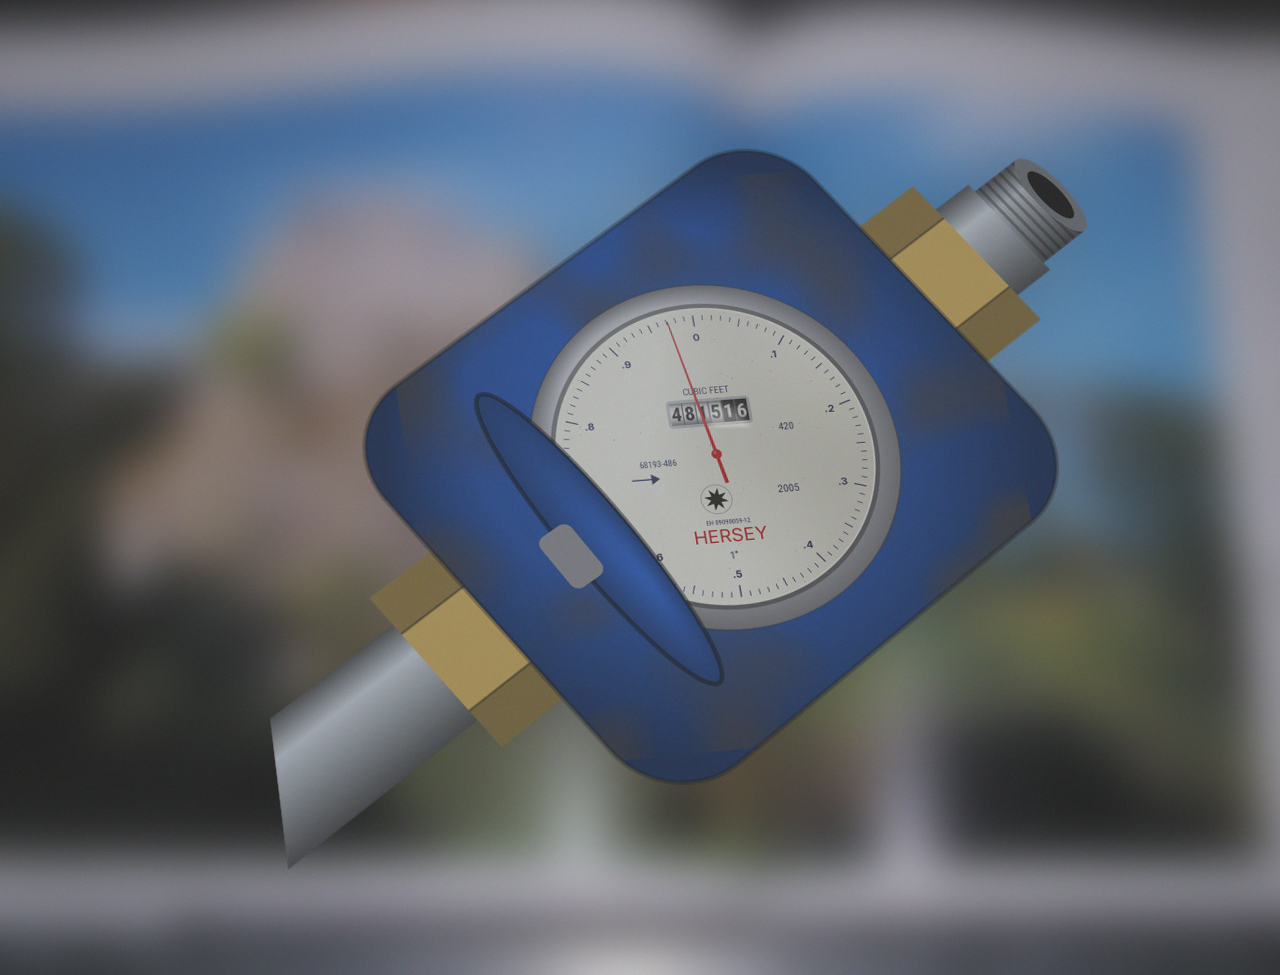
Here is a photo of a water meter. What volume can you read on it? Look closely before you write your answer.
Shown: 481515.97 ft³
